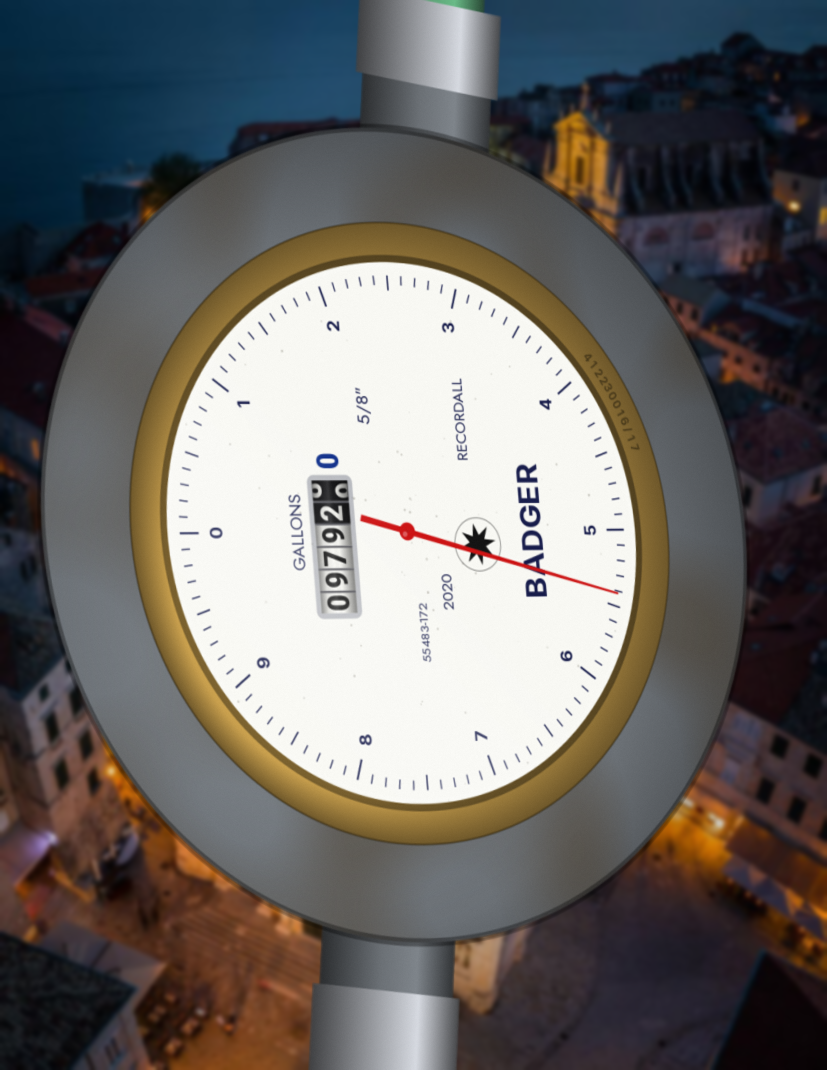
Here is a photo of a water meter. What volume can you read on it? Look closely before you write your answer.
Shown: 979285.4 gal
